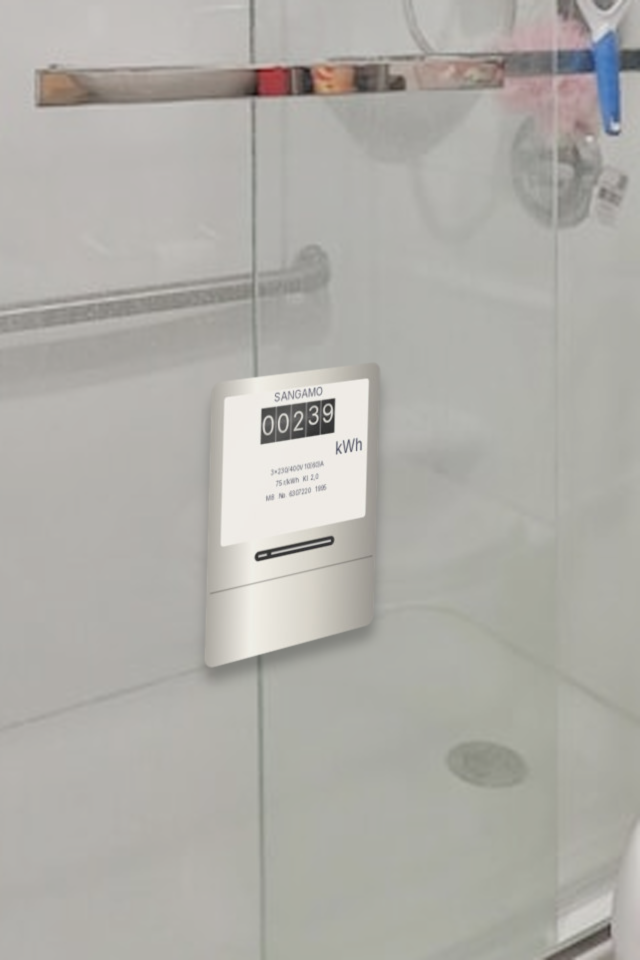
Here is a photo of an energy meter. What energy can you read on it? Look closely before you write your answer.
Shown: 239 kWh
